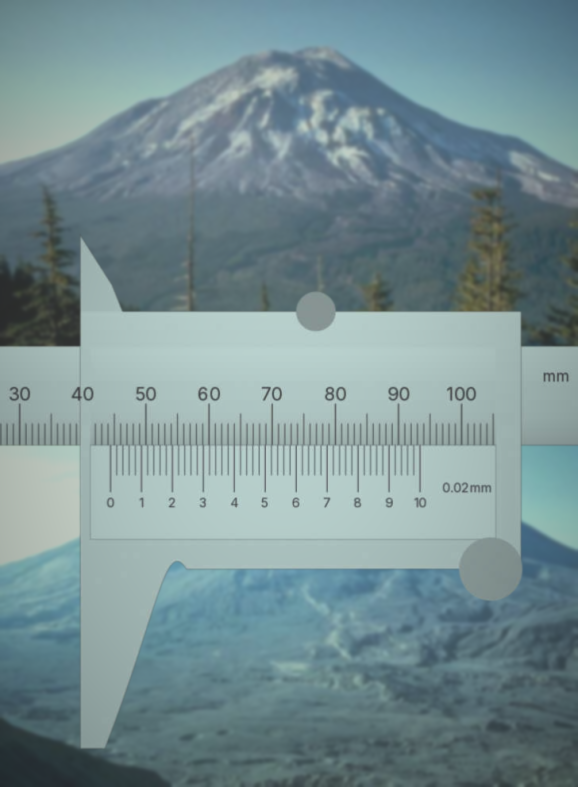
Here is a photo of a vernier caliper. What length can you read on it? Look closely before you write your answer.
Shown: 44.4 mm
